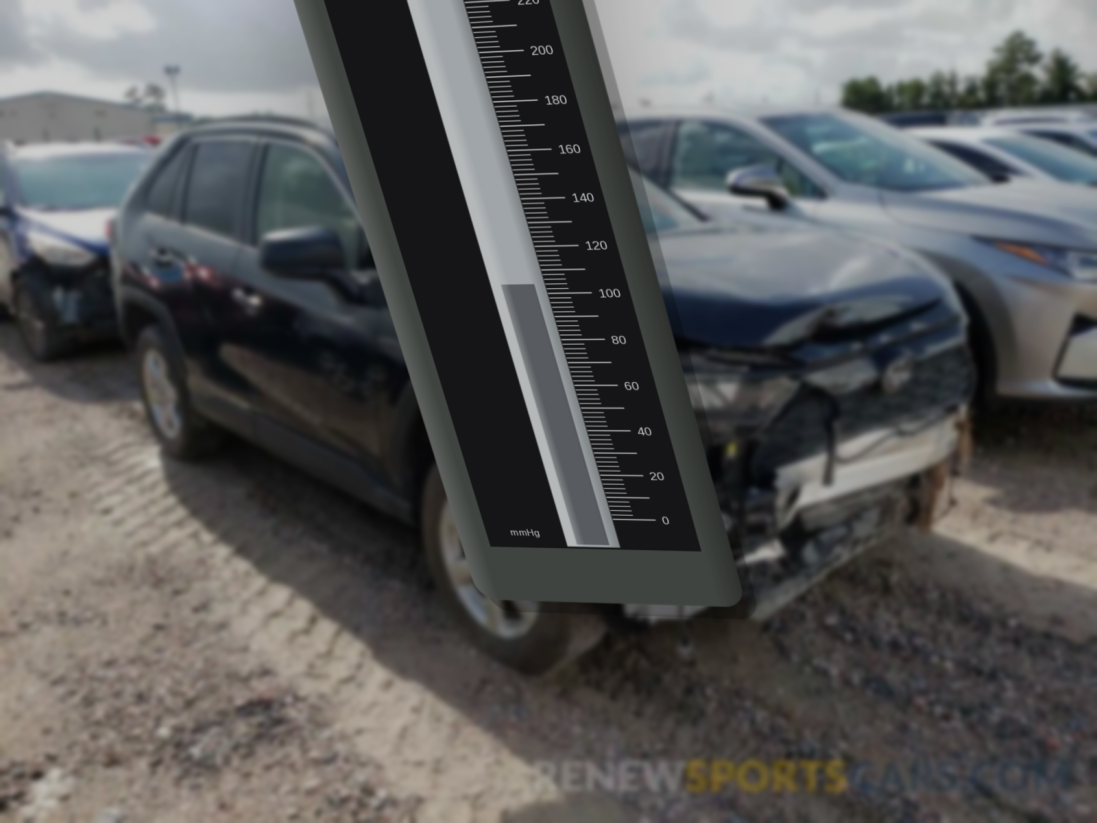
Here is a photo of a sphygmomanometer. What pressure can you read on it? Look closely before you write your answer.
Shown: 104 mmHg
